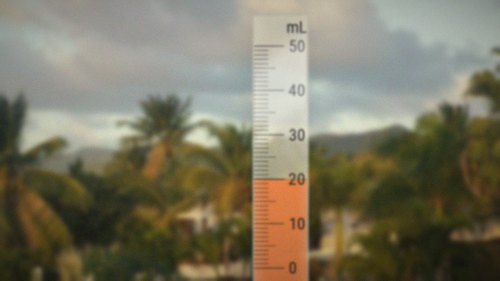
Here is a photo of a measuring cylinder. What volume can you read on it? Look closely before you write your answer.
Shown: 20 mL
